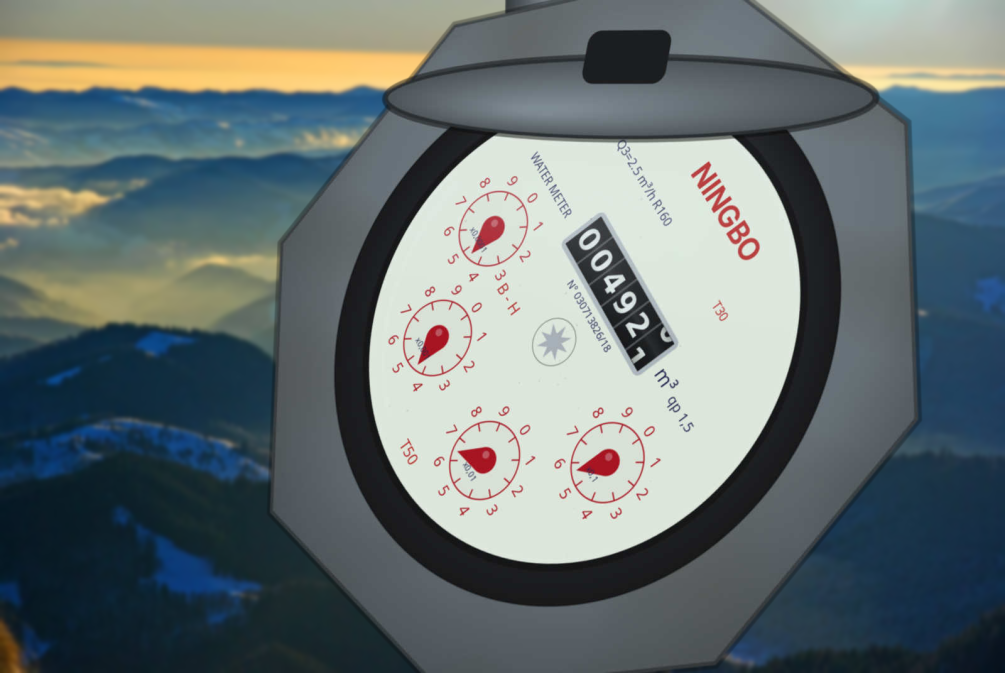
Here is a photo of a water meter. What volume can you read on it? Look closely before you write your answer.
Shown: 4920.5644 m³
